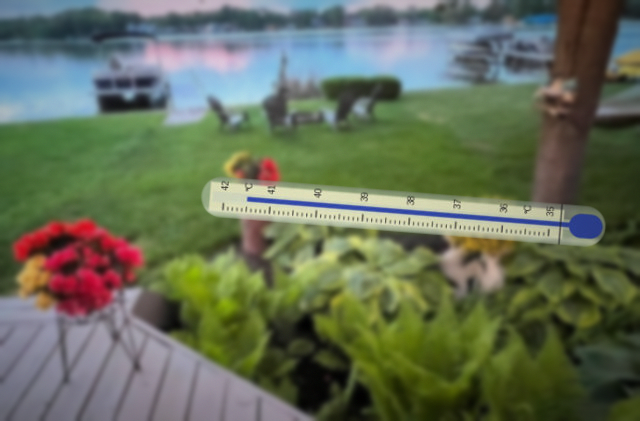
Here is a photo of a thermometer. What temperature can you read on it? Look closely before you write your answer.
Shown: 41.5 °C
